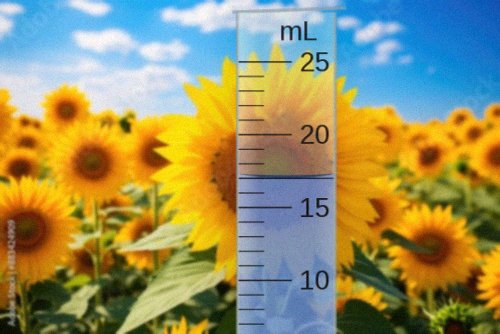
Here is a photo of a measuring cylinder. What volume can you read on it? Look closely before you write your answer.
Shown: 17 mL
